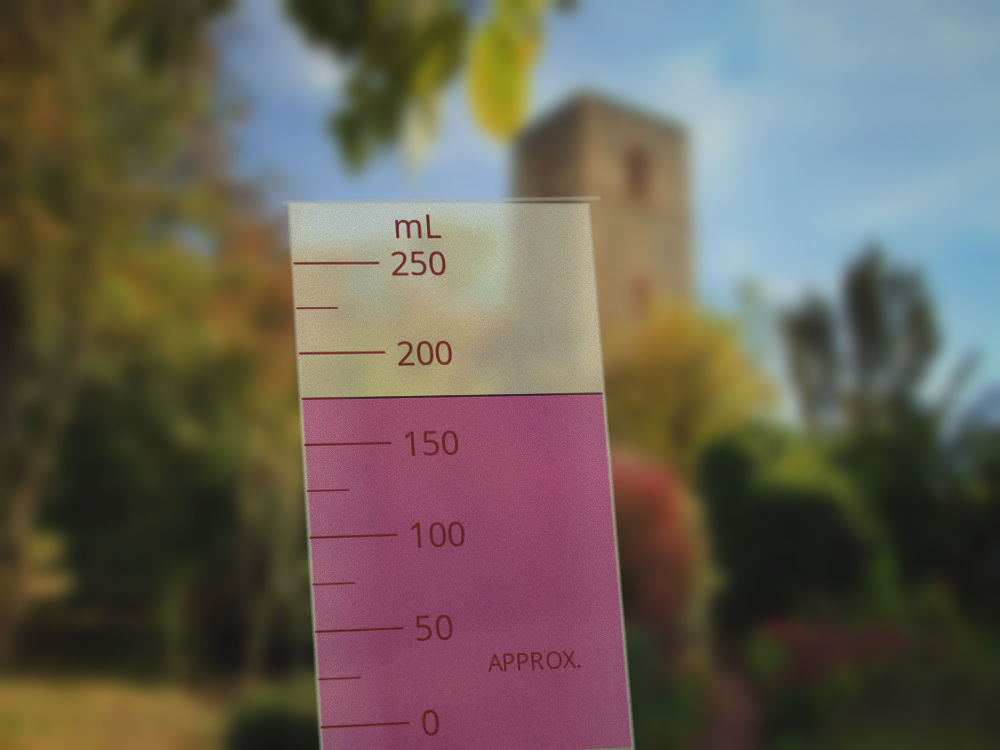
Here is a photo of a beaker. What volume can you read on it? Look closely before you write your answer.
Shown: 175 mL
